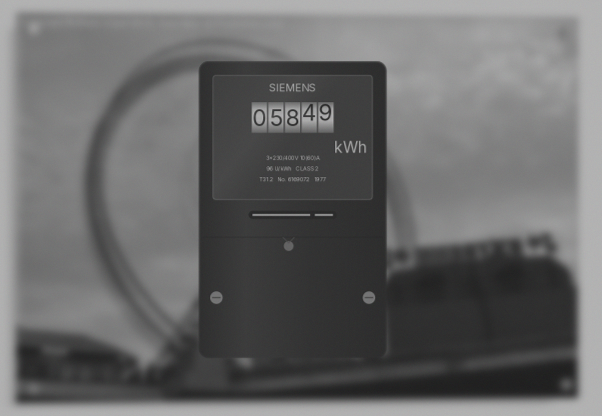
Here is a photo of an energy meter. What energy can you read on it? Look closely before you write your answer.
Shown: 5849 kWh
